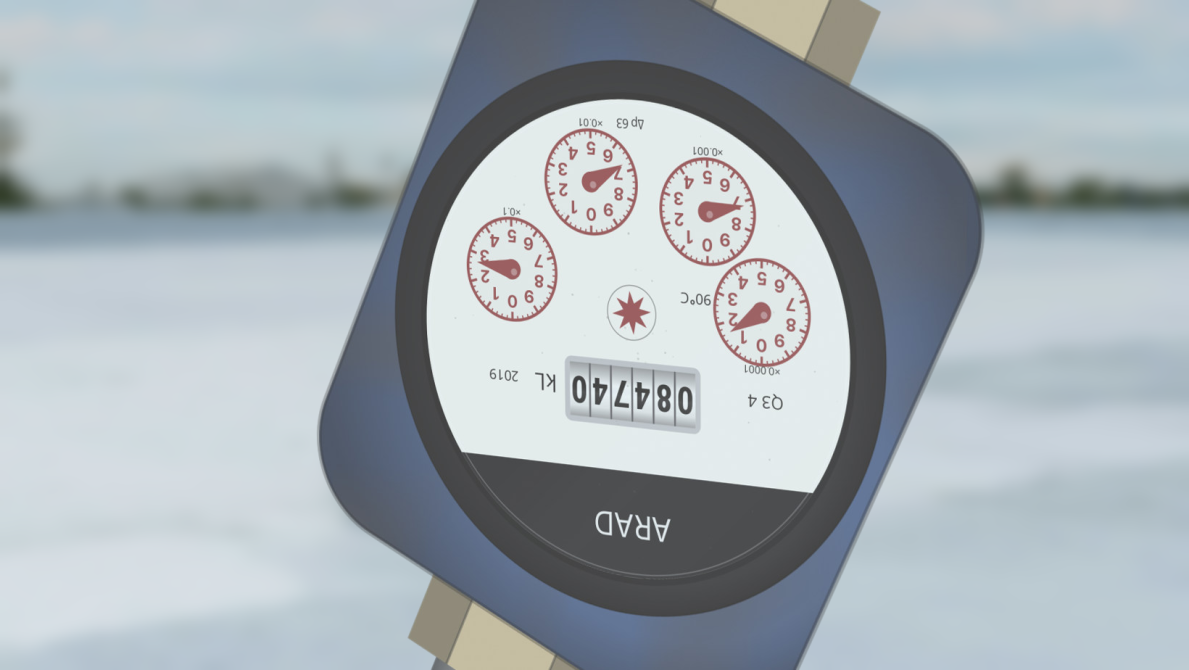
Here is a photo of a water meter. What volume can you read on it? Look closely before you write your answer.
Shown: 84740.2671 kL
